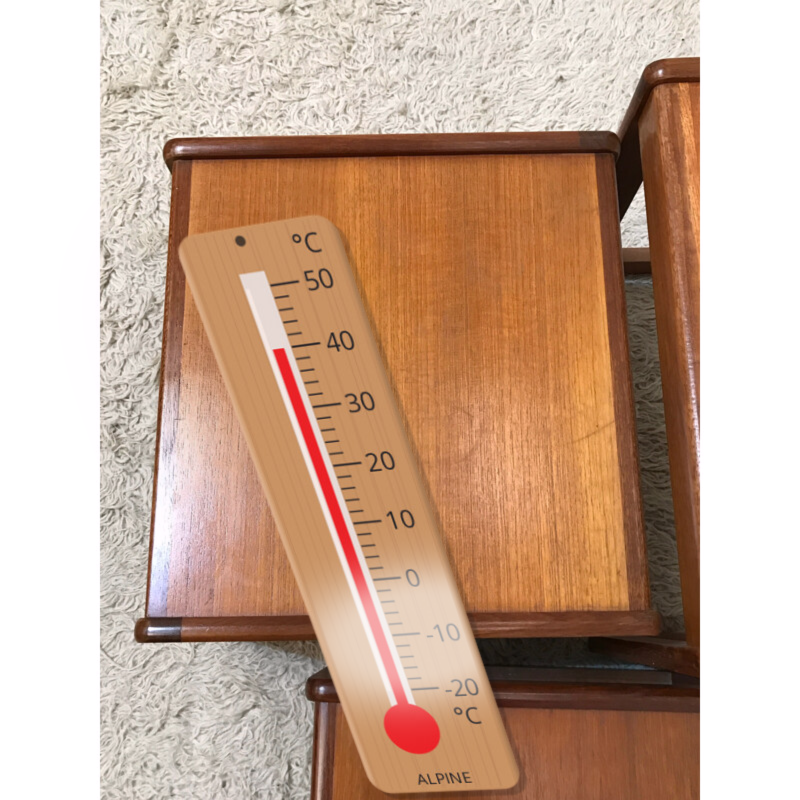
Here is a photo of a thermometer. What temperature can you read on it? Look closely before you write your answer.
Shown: 40 °C
